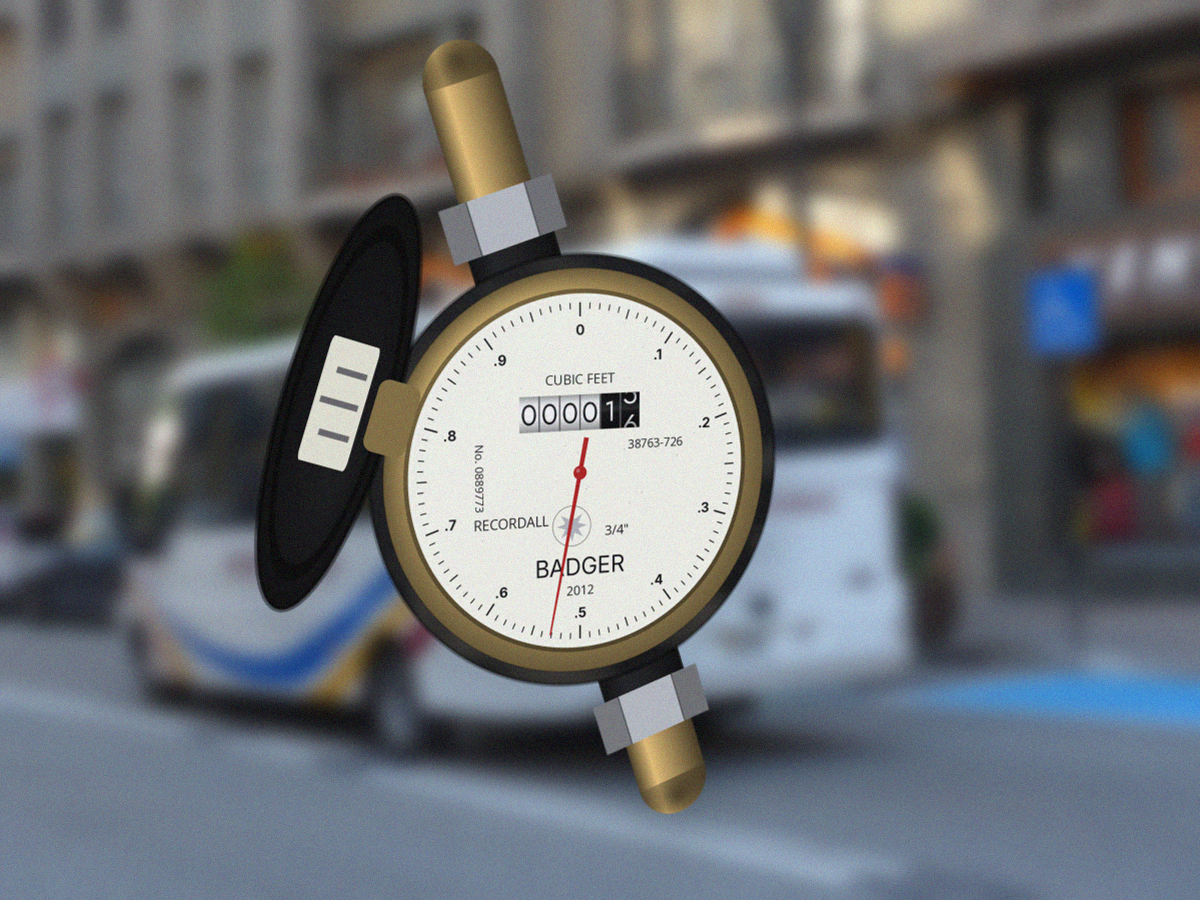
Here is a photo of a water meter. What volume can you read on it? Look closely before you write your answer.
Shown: 15.53 ft³
